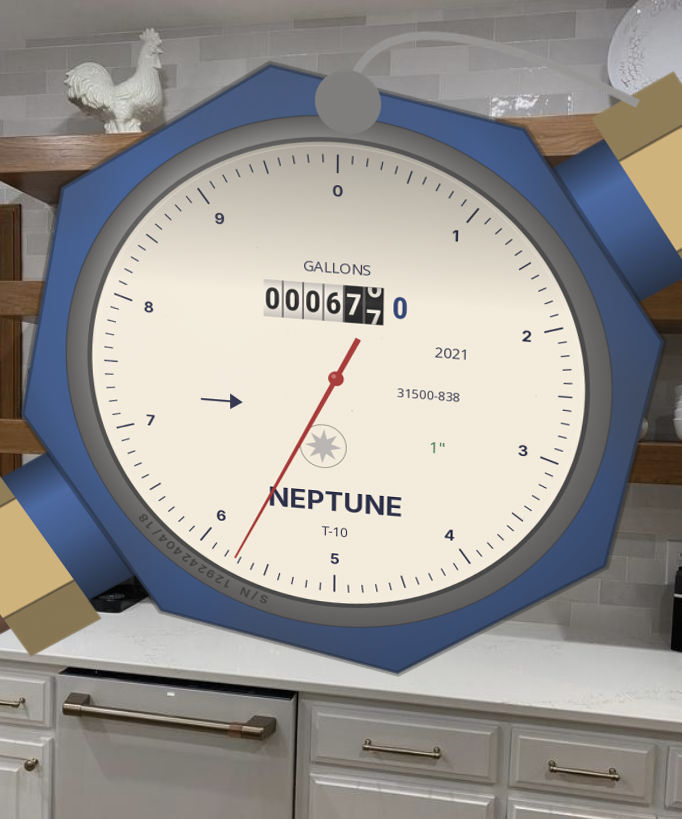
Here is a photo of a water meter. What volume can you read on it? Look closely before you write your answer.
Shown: 6765.7 gal
